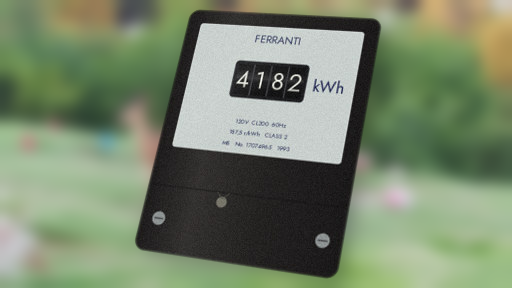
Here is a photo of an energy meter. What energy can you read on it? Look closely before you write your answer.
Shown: 4182 kWh
